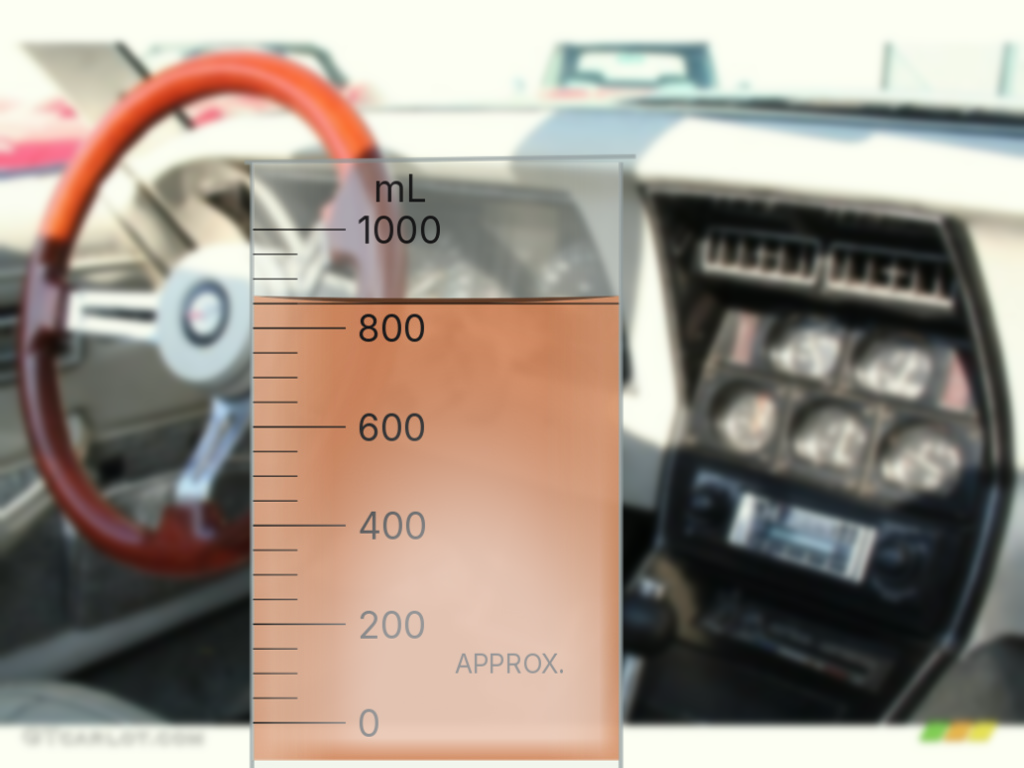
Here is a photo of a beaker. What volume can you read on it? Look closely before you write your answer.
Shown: 850 mL
